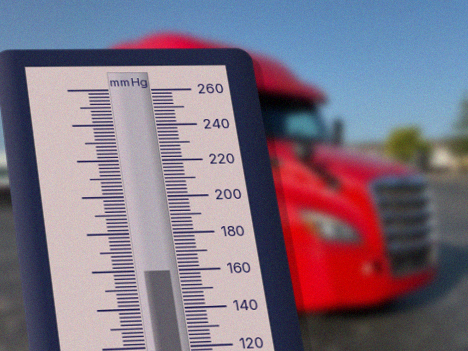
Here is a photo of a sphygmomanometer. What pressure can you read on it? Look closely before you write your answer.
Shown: 160 mmHg
